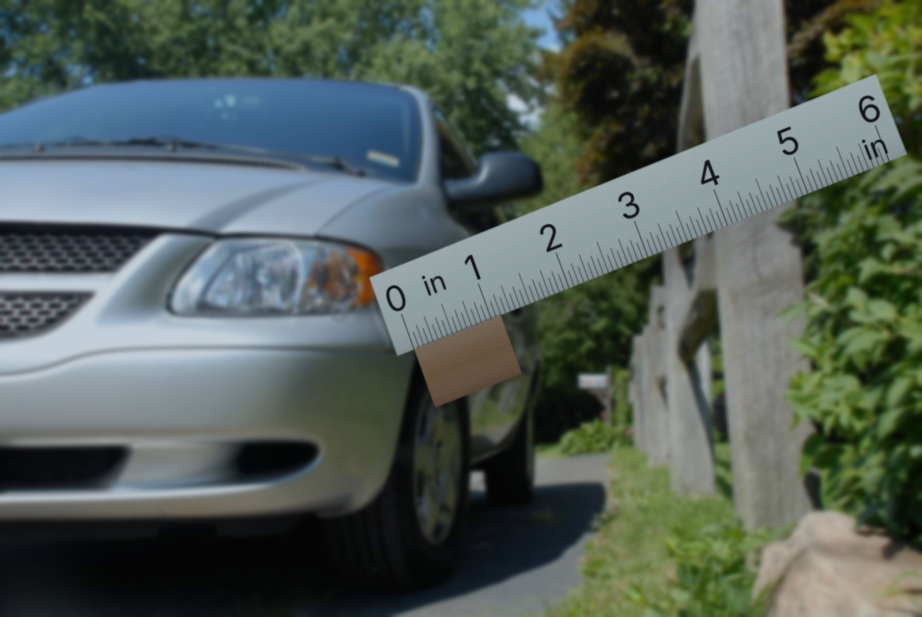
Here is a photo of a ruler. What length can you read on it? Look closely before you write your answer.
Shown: 1.125 in
